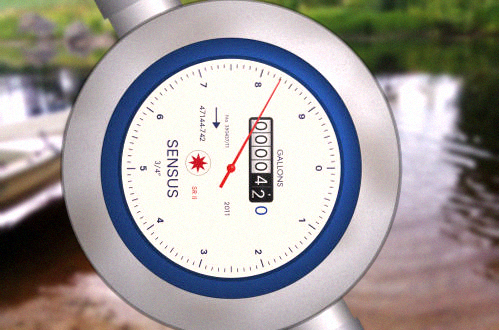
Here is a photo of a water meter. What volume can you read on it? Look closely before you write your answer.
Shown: 418.3 gal
